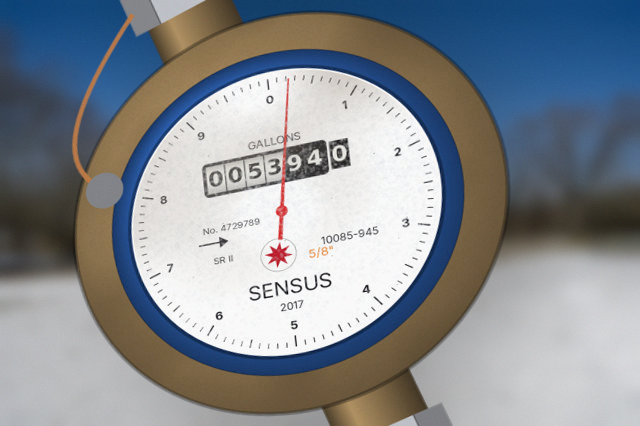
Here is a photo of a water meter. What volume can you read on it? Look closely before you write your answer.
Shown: 53940.2 gal
